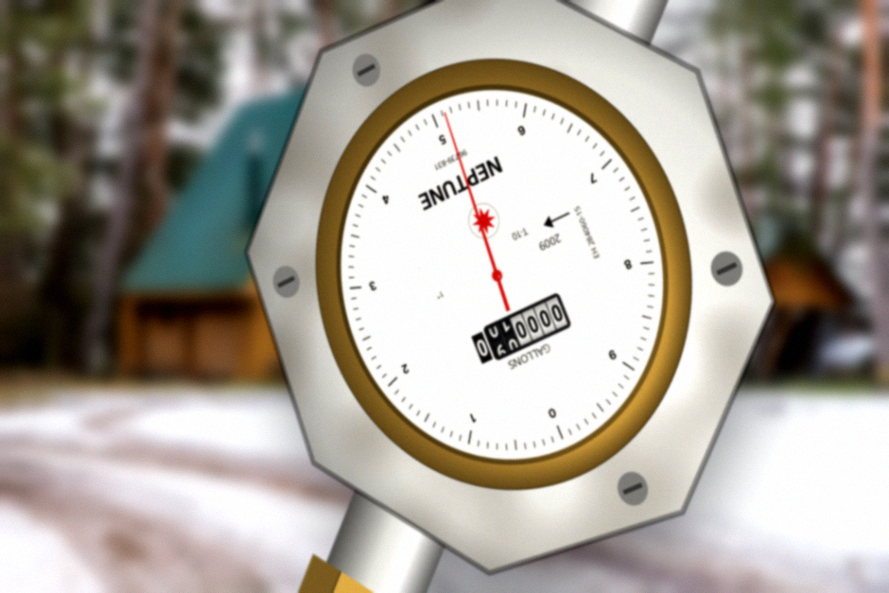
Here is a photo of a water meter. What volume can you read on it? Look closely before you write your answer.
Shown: 95.1 gal
